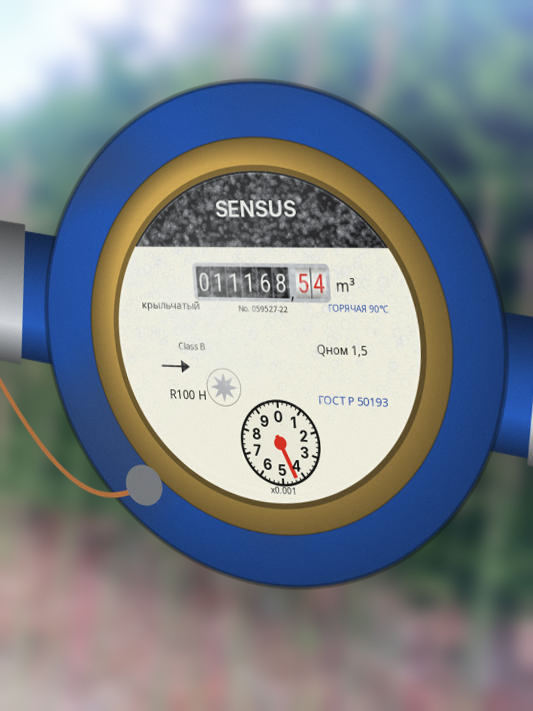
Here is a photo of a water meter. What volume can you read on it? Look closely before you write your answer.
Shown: 11168.544 m³
